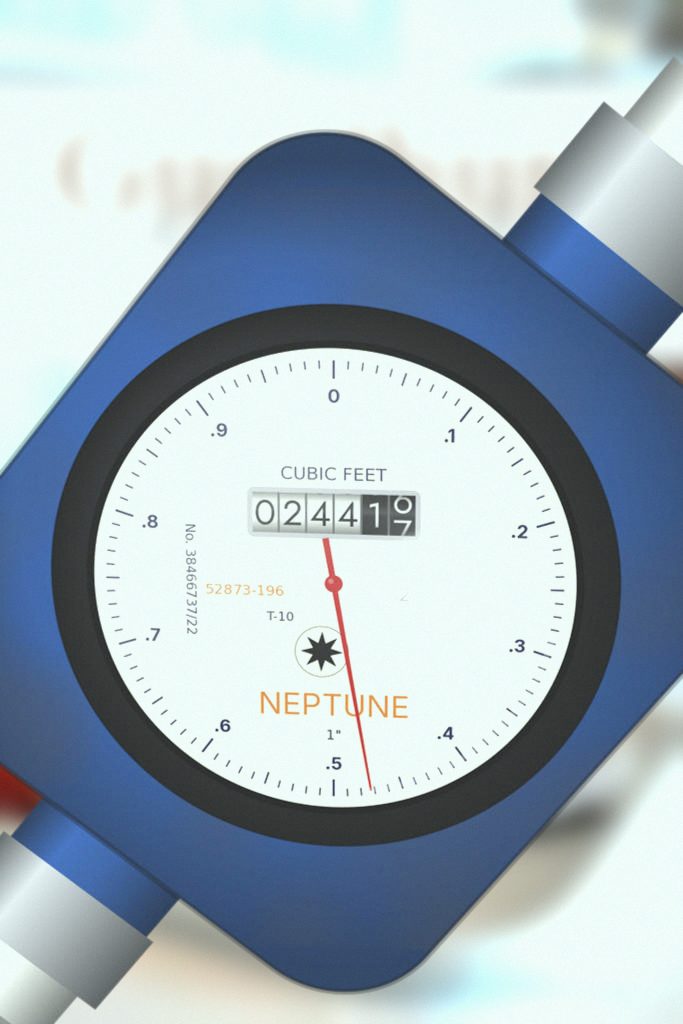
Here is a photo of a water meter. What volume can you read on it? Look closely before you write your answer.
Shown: 24416.47 ft³
